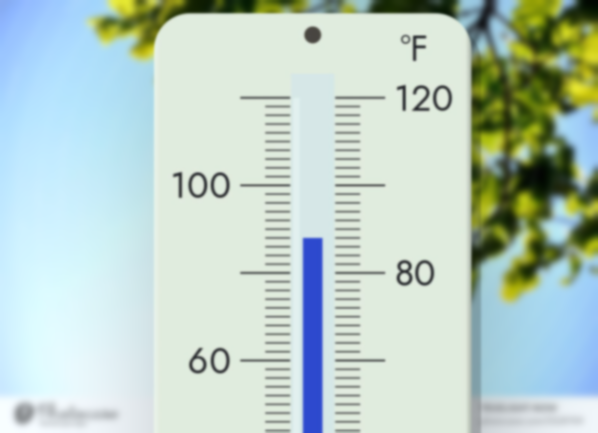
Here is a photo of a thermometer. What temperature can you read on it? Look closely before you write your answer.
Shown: 88 °F
